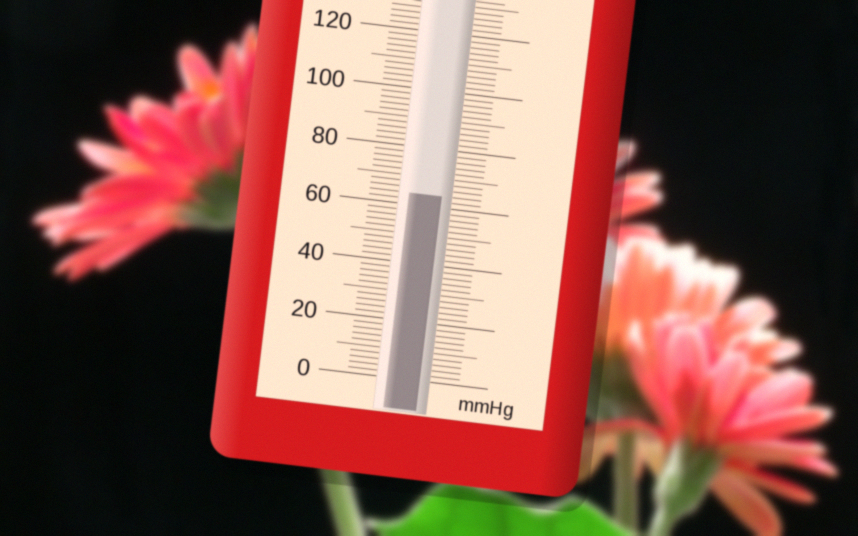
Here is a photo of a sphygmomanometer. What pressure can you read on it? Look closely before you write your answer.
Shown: 64 mmHg
